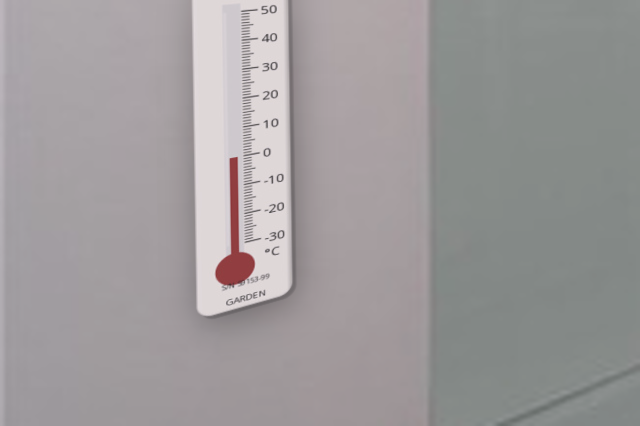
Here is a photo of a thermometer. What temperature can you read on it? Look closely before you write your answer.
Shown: 0 °C
